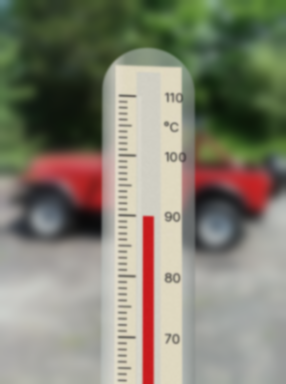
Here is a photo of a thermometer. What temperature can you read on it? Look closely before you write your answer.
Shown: 90 °C
